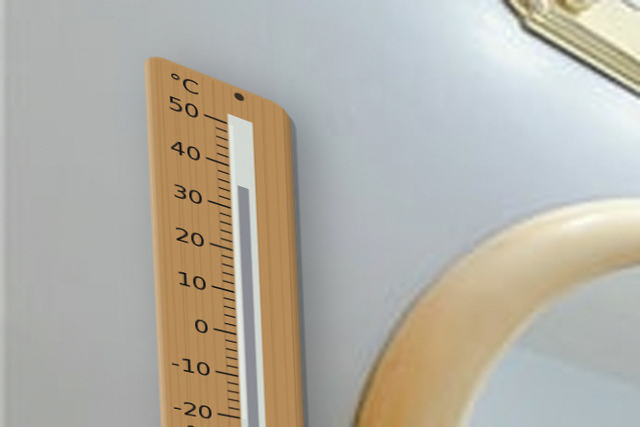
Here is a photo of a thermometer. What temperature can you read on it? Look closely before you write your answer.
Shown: 36 °C
